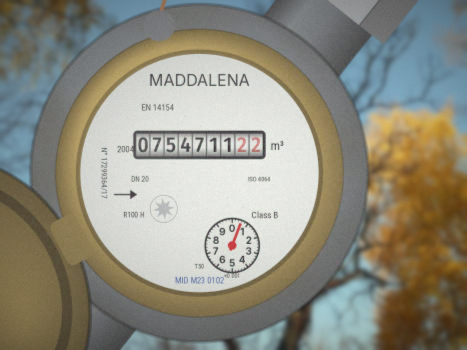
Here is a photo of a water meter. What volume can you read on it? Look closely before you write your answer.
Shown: 754711.220 m³
